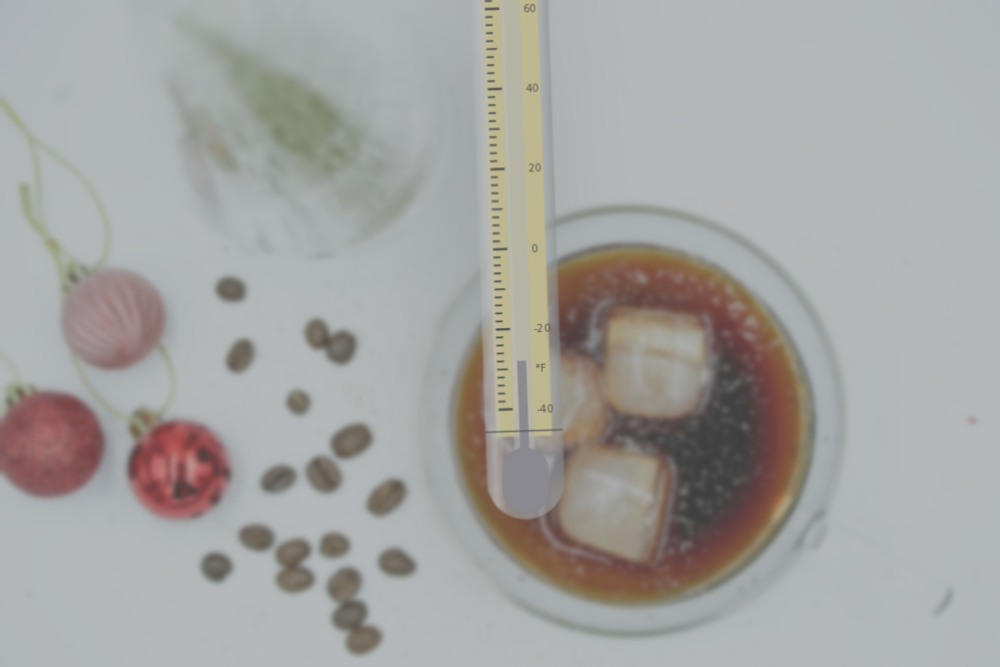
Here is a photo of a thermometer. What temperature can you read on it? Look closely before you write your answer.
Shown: -28 °F
